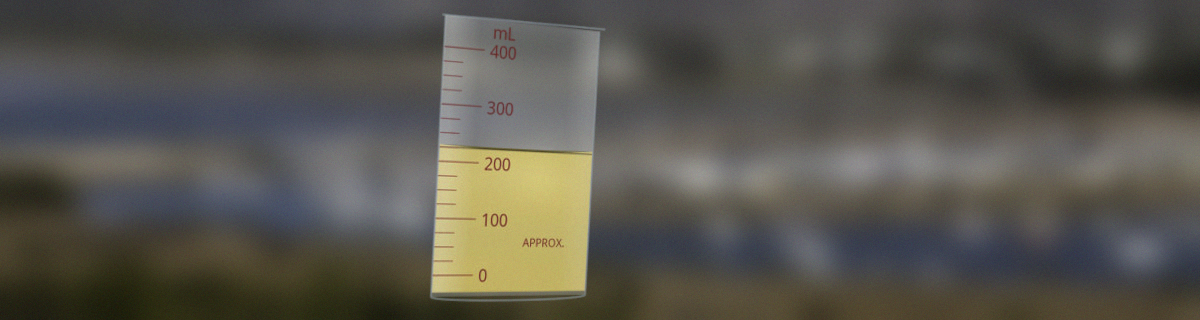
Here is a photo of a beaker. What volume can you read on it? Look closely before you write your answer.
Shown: 225 mL
